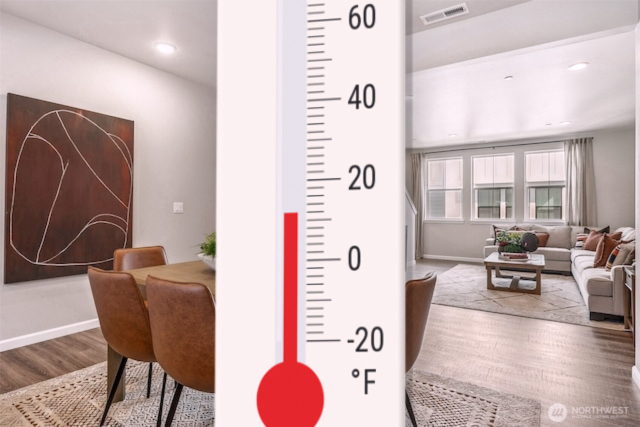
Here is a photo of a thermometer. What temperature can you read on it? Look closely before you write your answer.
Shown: 12 °F
